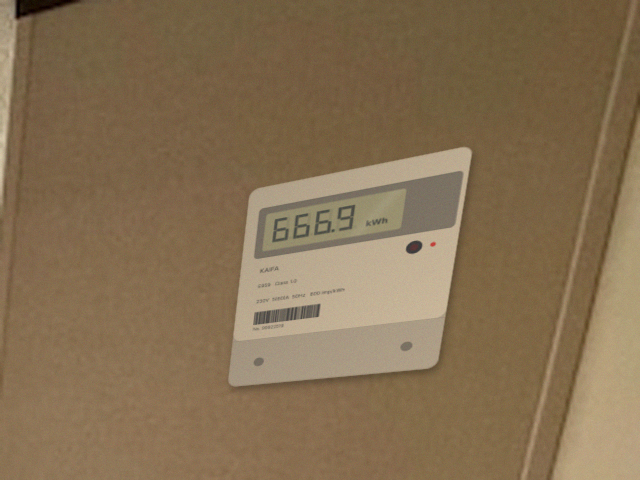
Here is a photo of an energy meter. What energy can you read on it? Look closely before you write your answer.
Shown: 666.9 kWh
